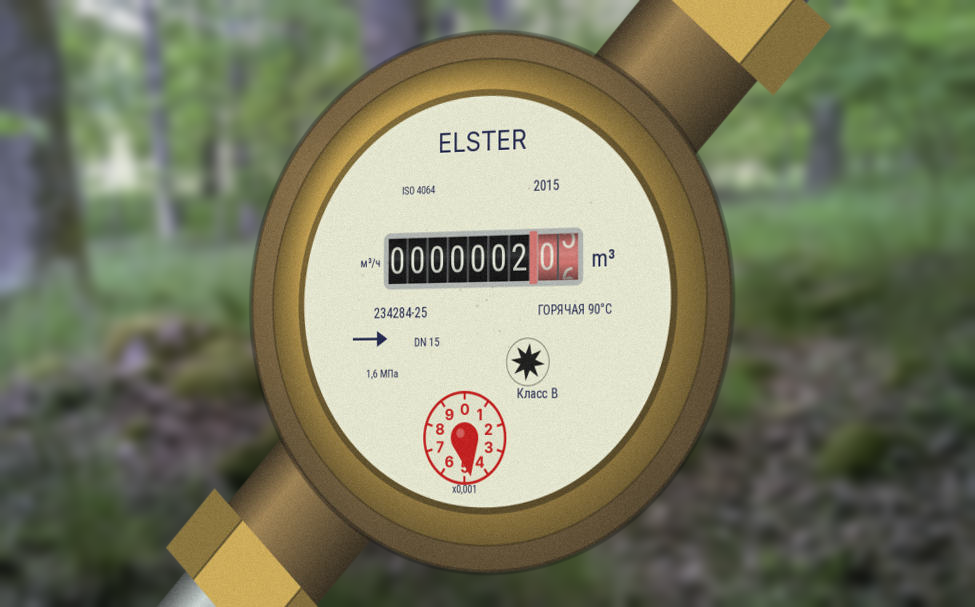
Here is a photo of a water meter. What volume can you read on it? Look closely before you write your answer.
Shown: 2.054 m³
